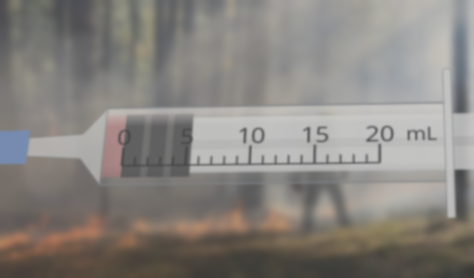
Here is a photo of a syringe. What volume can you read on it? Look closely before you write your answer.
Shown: 0 mL
